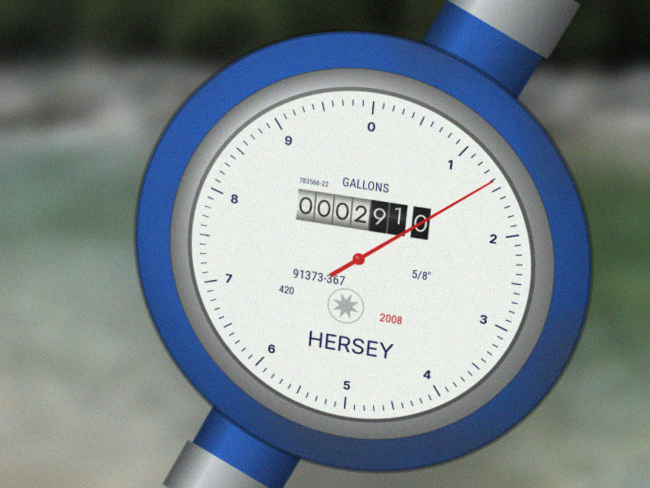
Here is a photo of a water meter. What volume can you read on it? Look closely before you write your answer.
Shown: 2911.4 gal
